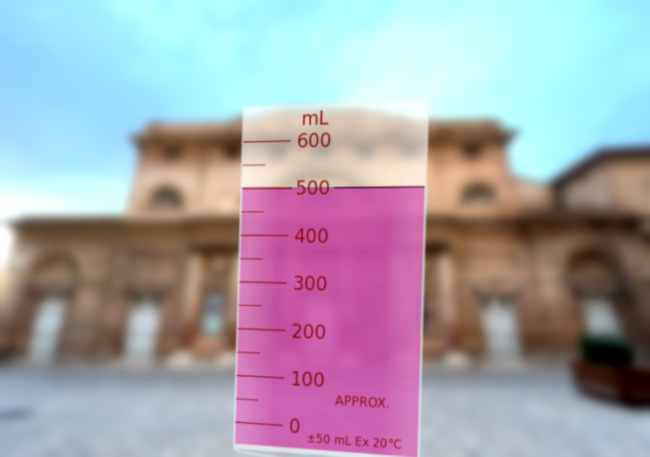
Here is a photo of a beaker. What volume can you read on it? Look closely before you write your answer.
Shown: 500 mL
